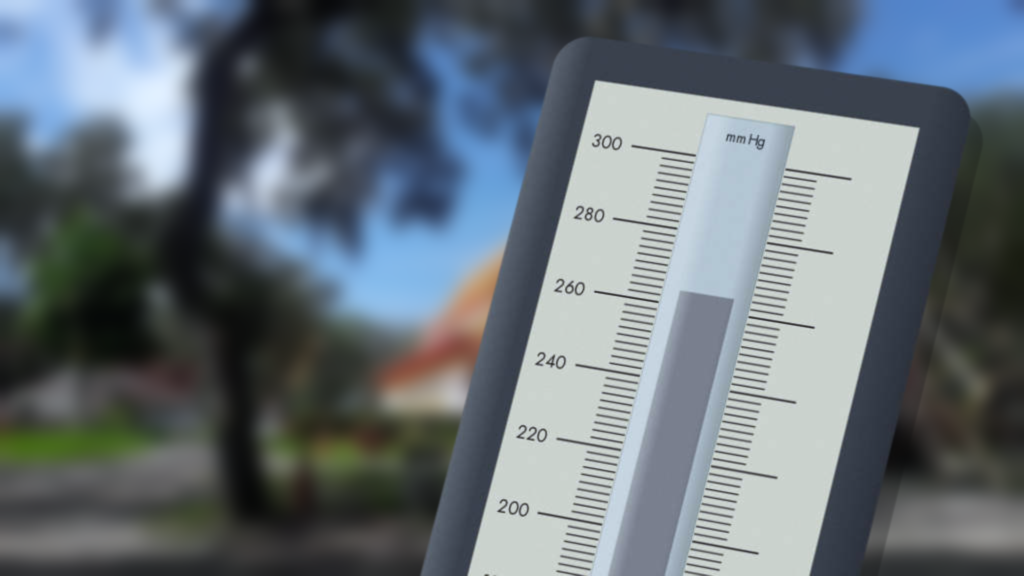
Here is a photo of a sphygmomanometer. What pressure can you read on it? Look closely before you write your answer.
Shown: 264 mmHg
